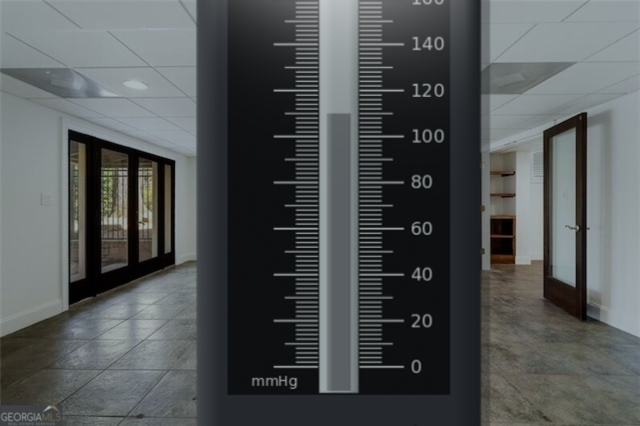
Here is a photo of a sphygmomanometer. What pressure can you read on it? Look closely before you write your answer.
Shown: 110 mmHg
